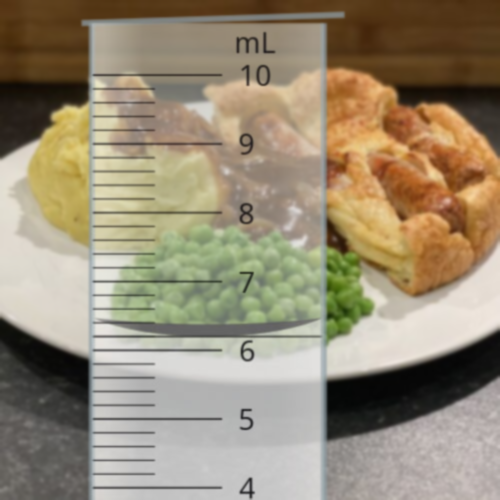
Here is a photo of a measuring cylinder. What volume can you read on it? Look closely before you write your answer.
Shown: 6.2 mL
